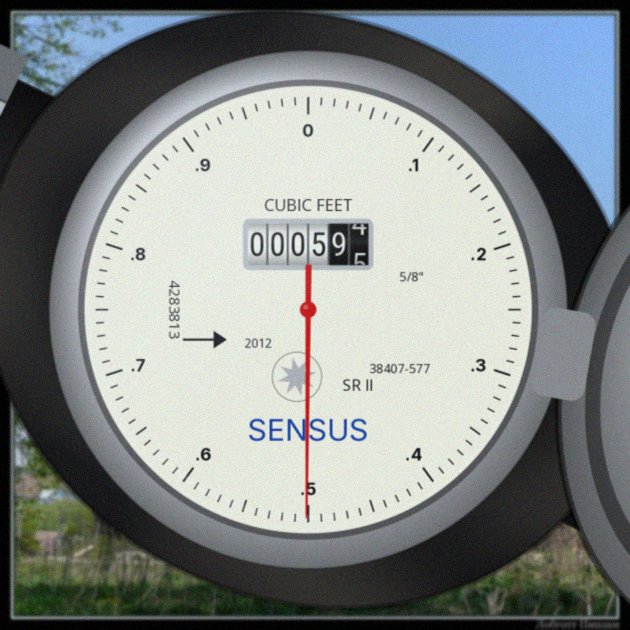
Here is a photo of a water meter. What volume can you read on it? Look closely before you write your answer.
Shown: 594.50 ft³
